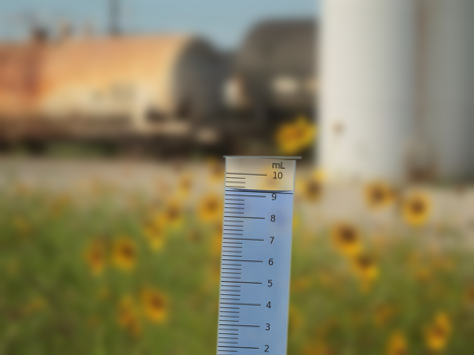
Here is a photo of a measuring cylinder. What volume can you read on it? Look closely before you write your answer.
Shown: 9.2 mL
